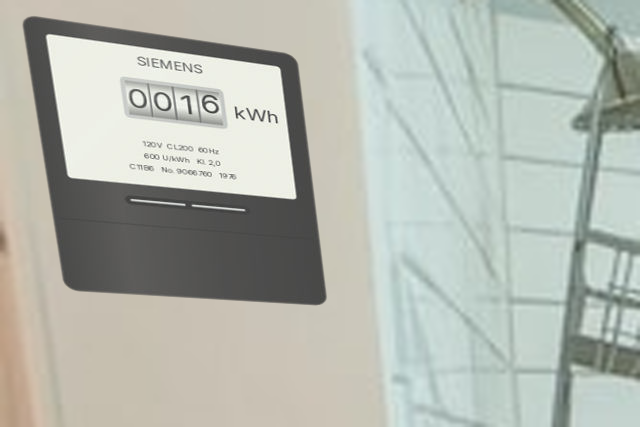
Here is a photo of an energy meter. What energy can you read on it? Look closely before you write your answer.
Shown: 16 kWh
